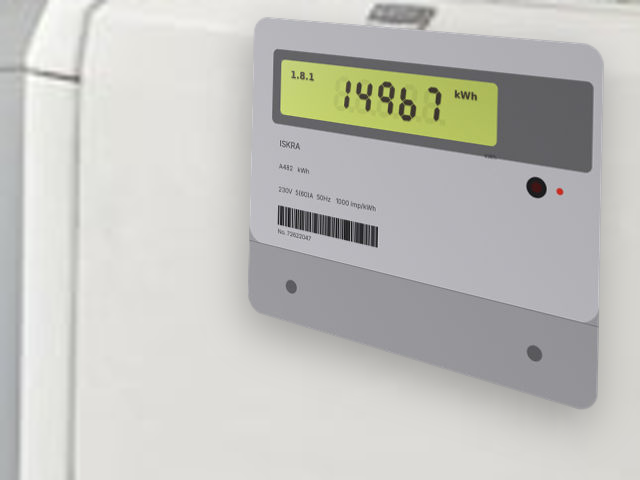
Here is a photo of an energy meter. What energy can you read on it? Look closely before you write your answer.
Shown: 14967 kWh
